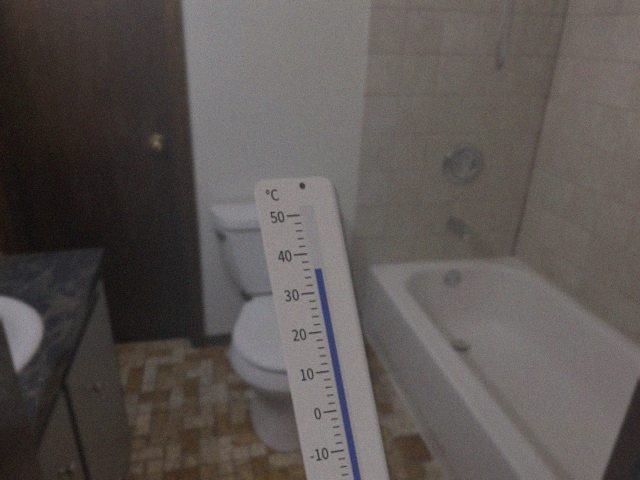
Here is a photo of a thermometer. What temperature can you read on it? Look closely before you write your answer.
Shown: 36 °C
